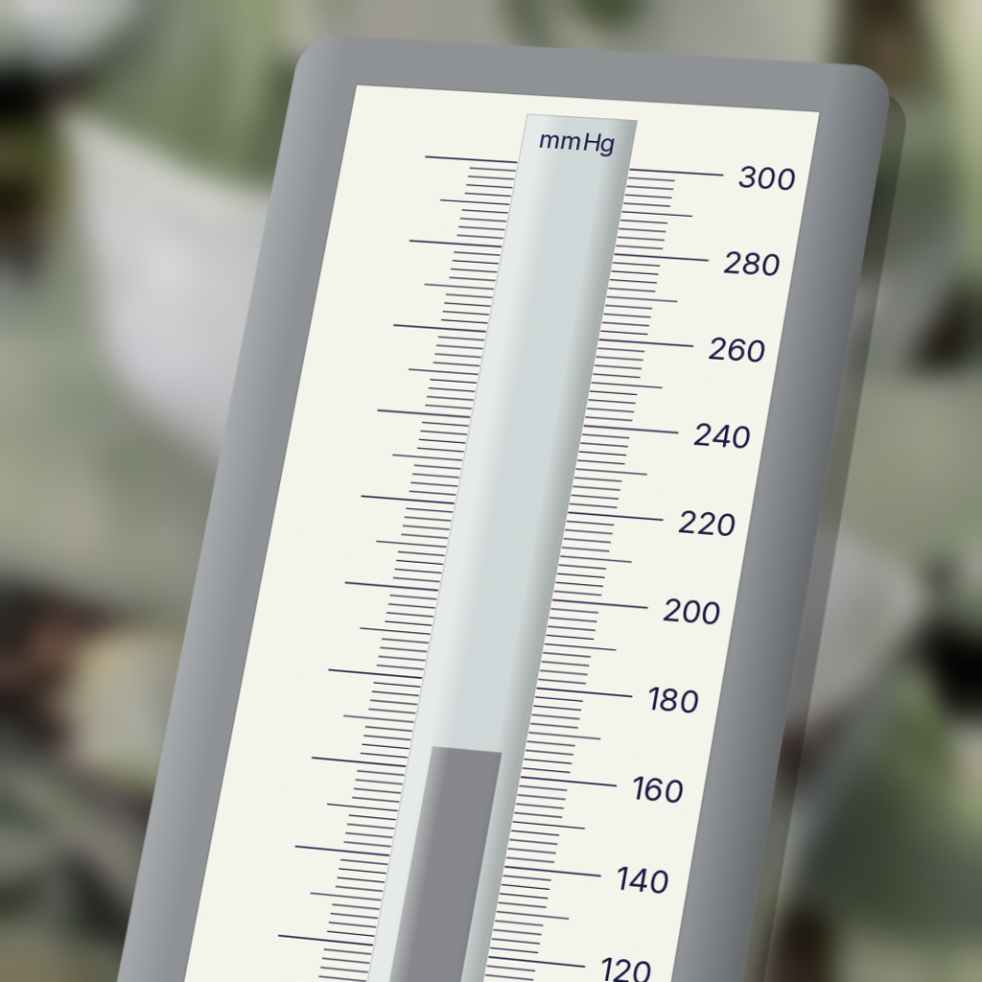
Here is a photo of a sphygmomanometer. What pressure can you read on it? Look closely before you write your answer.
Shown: 165 mmHg
